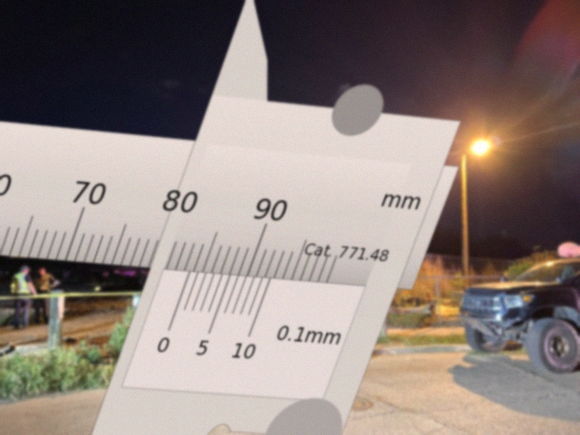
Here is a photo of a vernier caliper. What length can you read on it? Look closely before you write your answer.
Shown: 83.6 mm
